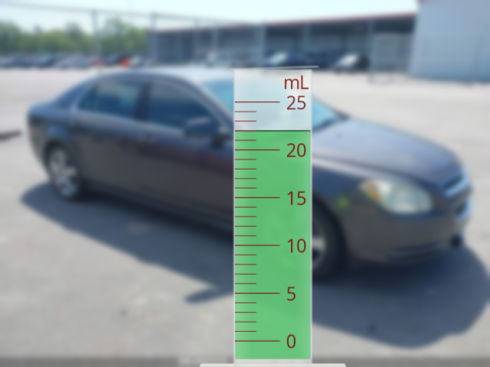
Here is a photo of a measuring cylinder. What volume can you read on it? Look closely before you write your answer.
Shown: 22 mL
